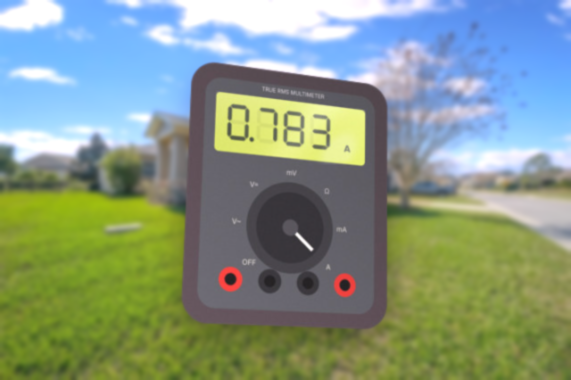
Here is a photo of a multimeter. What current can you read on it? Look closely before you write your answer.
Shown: 0.783 A
